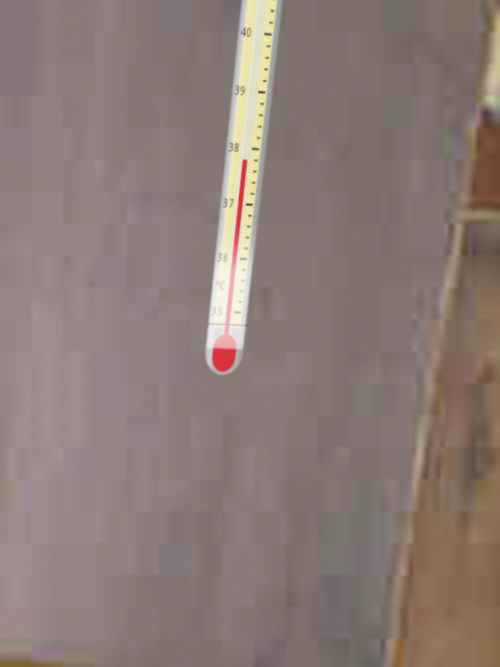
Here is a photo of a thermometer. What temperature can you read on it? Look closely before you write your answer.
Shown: 37.8 °C
